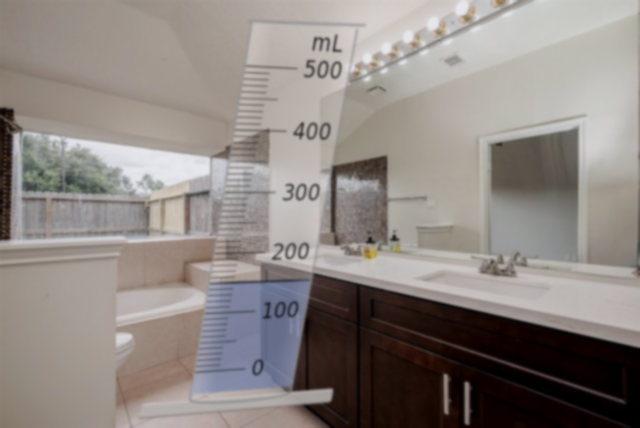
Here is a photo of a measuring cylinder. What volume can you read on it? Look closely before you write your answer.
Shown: 150 mL
